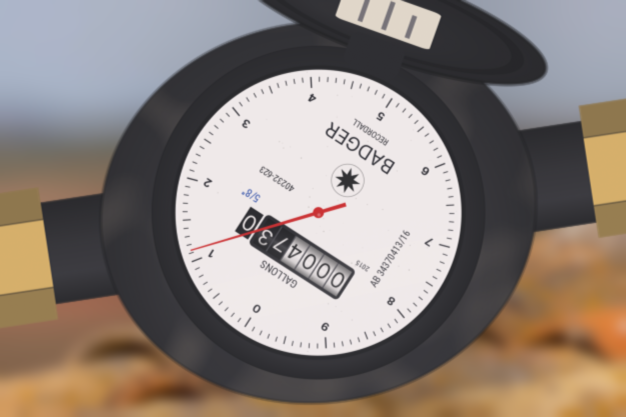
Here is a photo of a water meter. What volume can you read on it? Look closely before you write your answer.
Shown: 4731.1 gal
